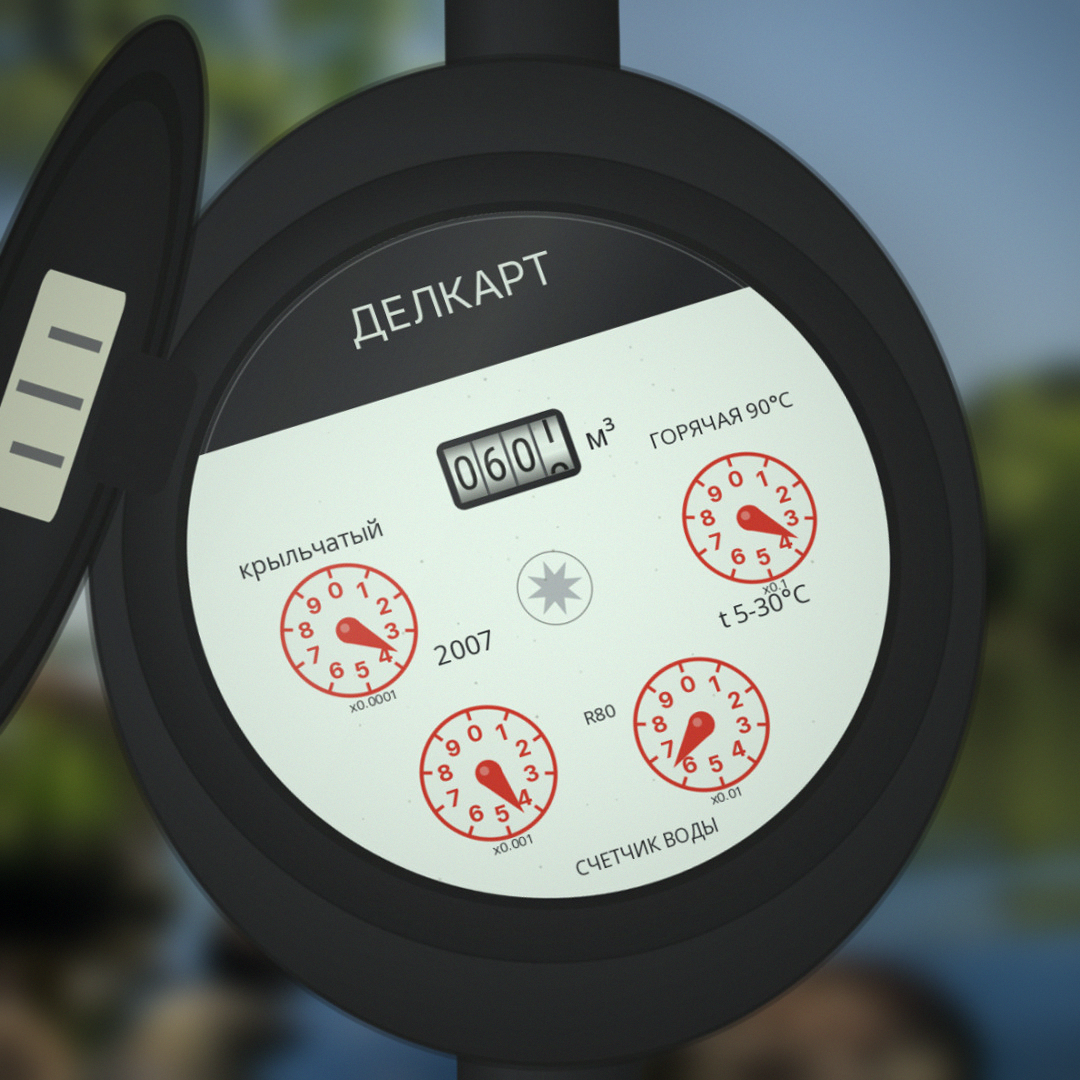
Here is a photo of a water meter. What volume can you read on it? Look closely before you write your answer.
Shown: 601.3643 m³
